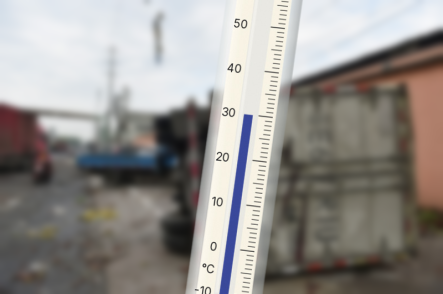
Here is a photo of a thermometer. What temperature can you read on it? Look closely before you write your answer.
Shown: 30 °C
